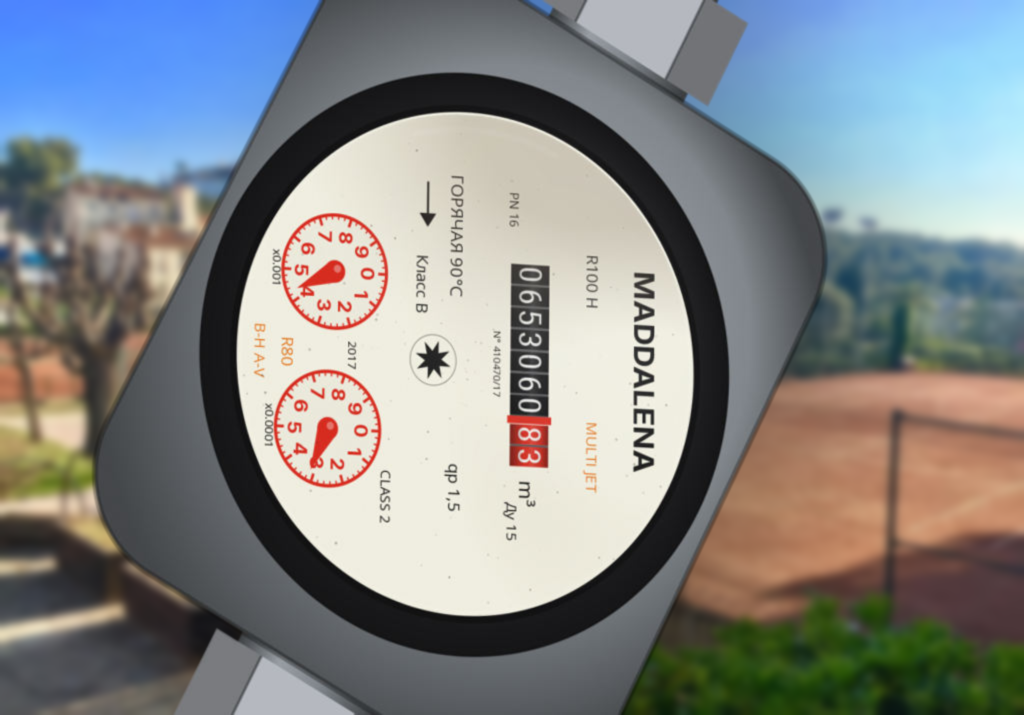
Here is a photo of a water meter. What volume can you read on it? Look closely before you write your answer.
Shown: 653060.8343 m³
